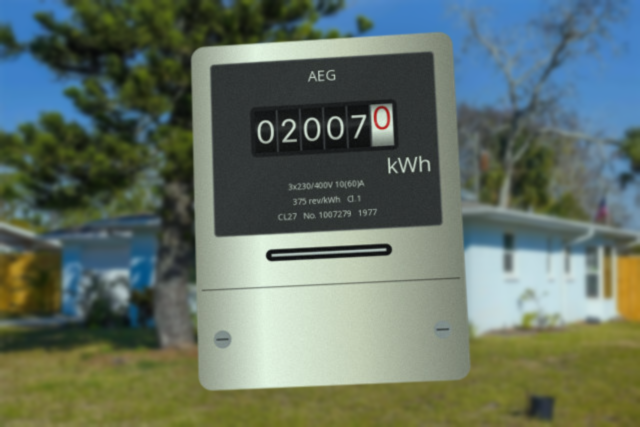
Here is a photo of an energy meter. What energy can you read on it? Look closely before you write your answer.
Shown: 2007.0 kWh
